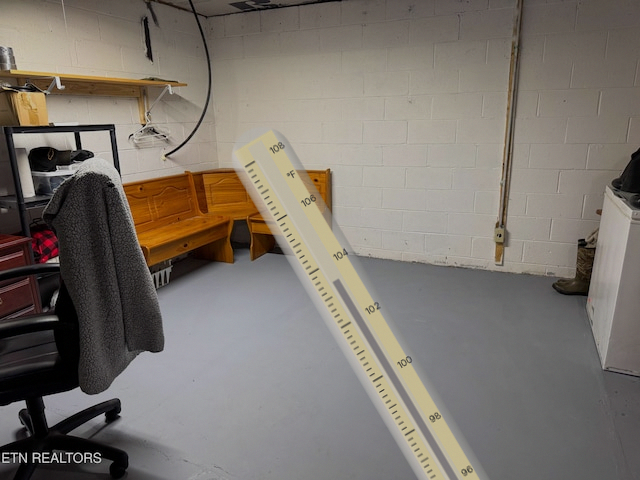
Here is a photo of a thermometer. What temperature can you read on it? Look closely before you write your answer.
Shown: 103.4 °F
